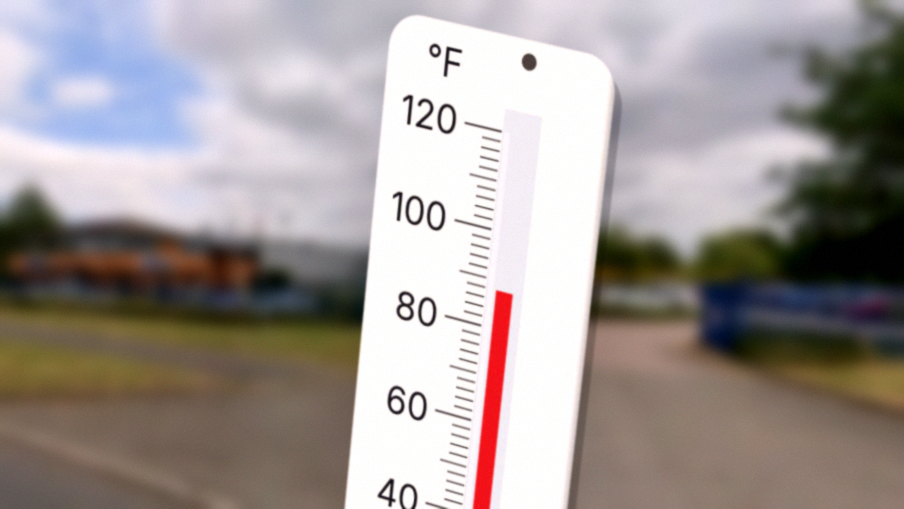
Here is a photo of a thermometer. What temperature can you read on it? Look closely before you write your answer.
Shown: 88 °F
